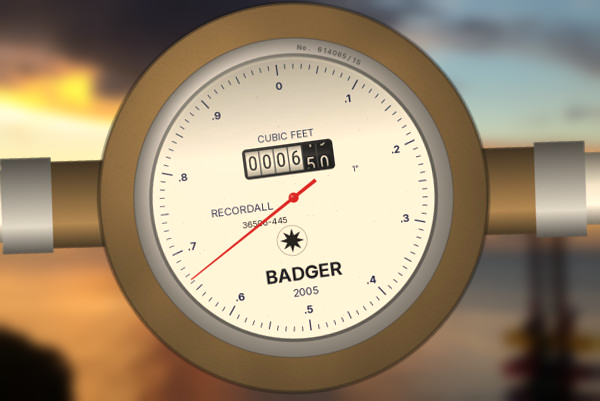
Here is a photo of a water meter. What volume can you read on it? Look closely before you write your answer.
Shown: 649.66 ft³
